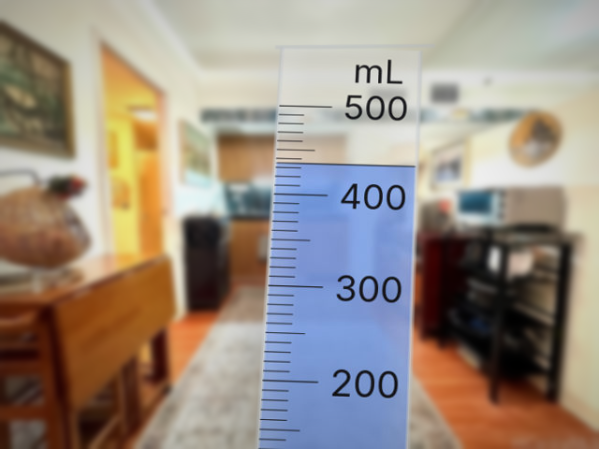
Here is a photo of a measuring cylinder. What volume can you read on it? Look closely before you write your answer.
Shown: 435 mL
